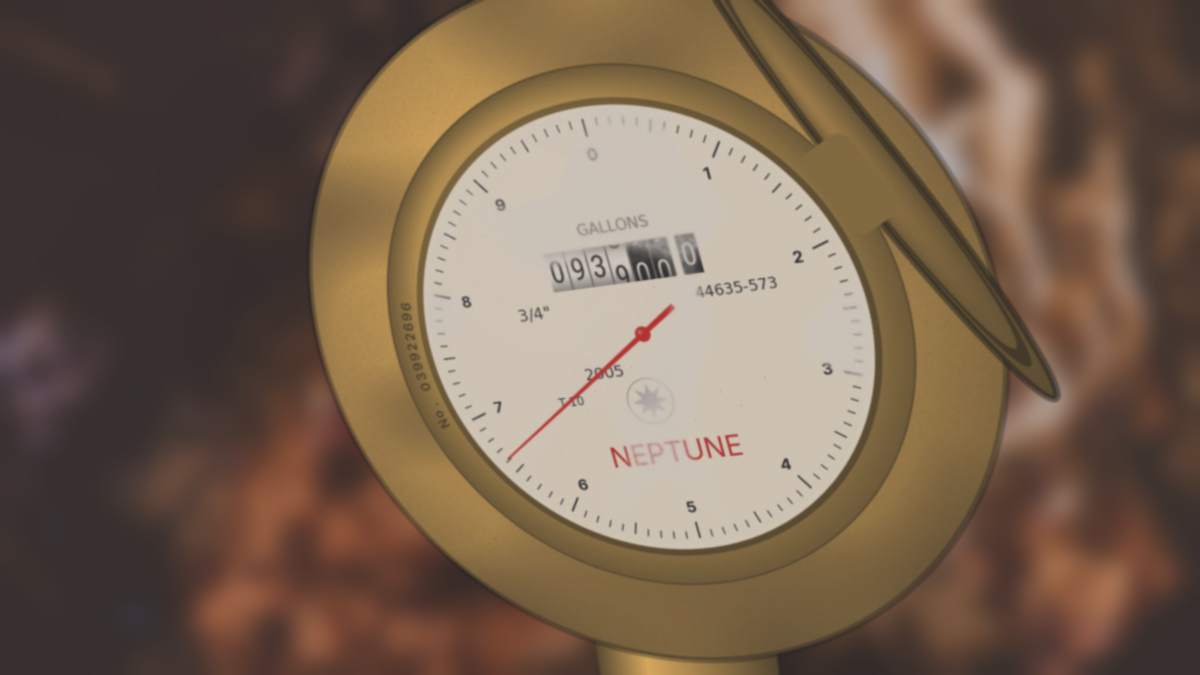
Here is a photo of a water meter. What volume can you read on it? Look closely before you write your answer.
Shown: 938996.6 gal
